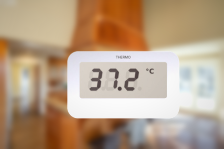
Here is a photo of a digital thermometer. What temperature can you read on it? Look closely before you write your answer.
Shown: 37.2 °C
